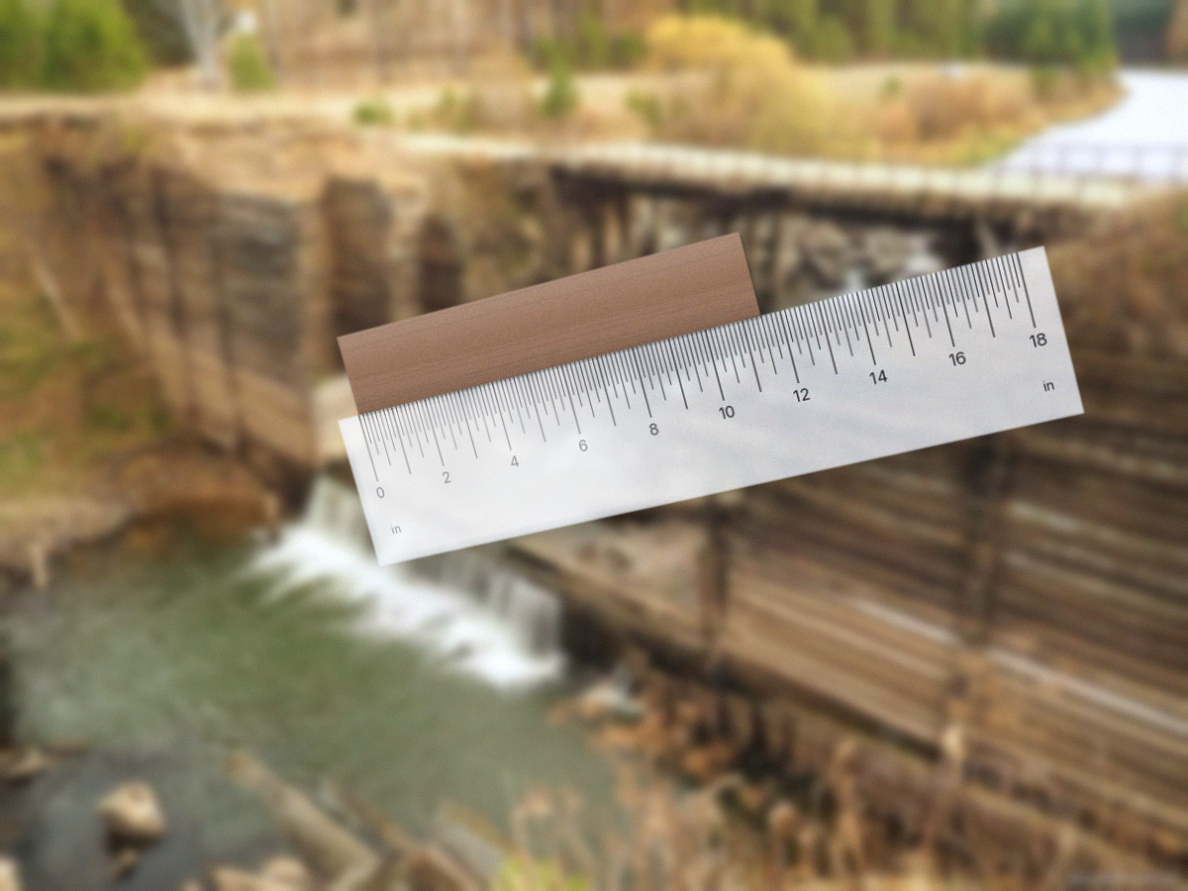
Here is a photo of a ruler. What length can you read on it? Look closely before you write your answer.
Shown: 11.5 in
